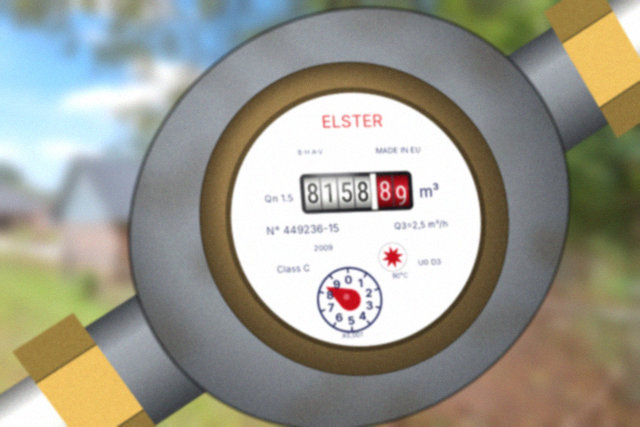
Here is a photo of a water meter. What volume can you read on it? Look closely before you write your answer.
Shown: 8158.888 m³
